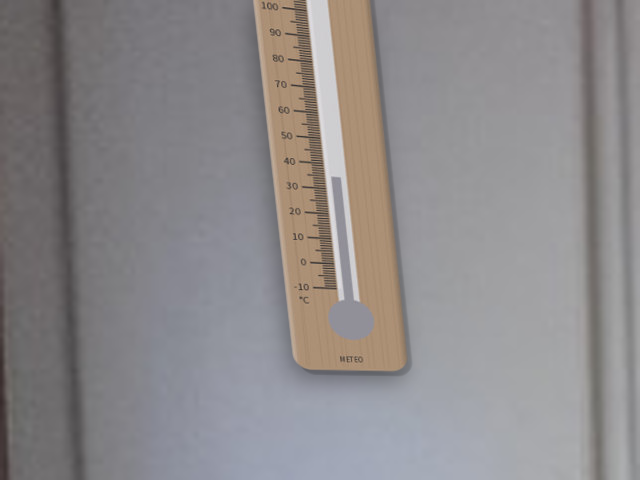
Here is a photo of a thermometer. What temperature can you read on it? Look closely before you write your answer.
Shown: 35 °C
